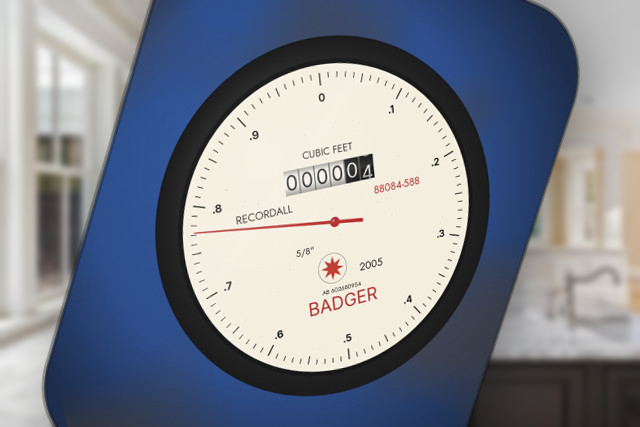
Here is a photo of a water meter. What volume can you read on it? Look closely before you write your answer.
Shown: 3.77 ft³
